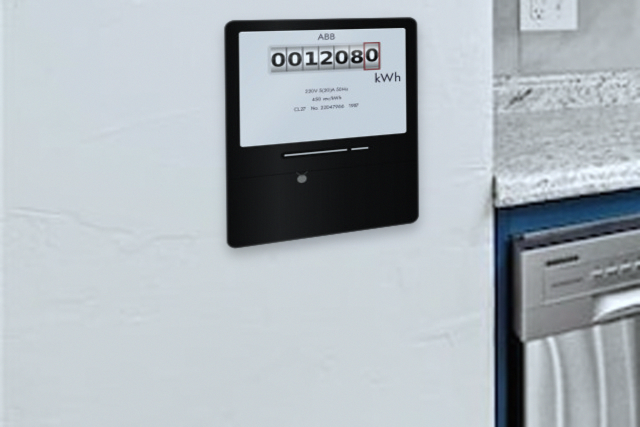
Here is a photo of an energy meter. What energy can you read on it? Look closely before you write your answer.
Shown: 1208.0 kWh
